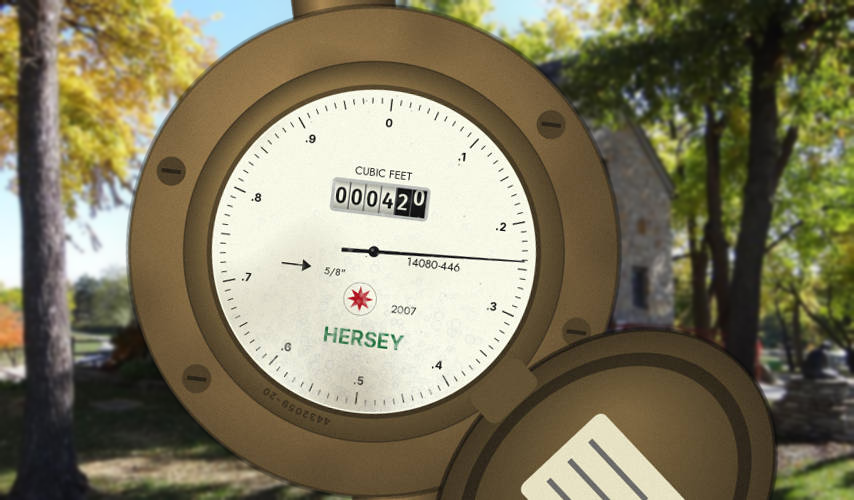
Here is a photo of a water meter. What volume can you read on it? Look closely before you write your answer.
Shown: 420.24 ft³
